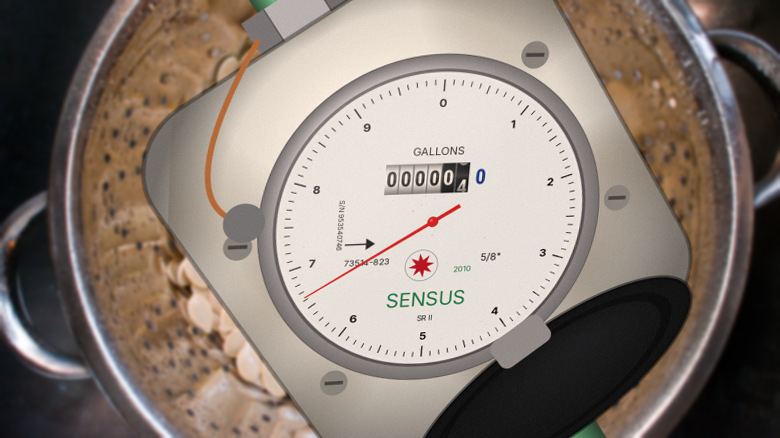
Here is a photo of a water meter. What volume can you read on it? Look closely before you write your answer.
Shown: 36.6 gal
